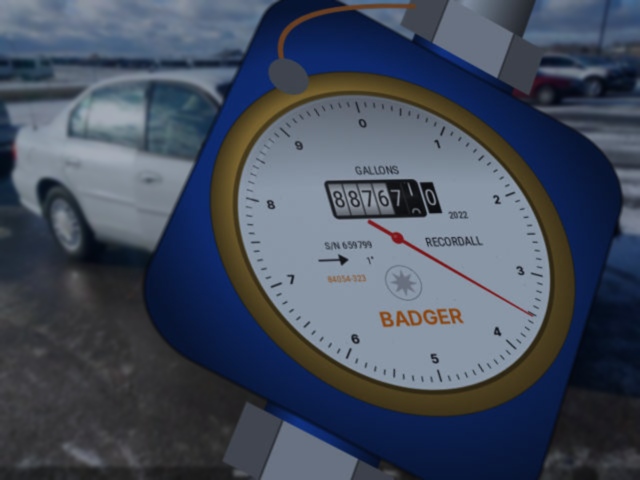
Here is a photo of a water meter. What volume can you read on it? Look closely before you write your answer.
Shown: 8876713.5 gal
